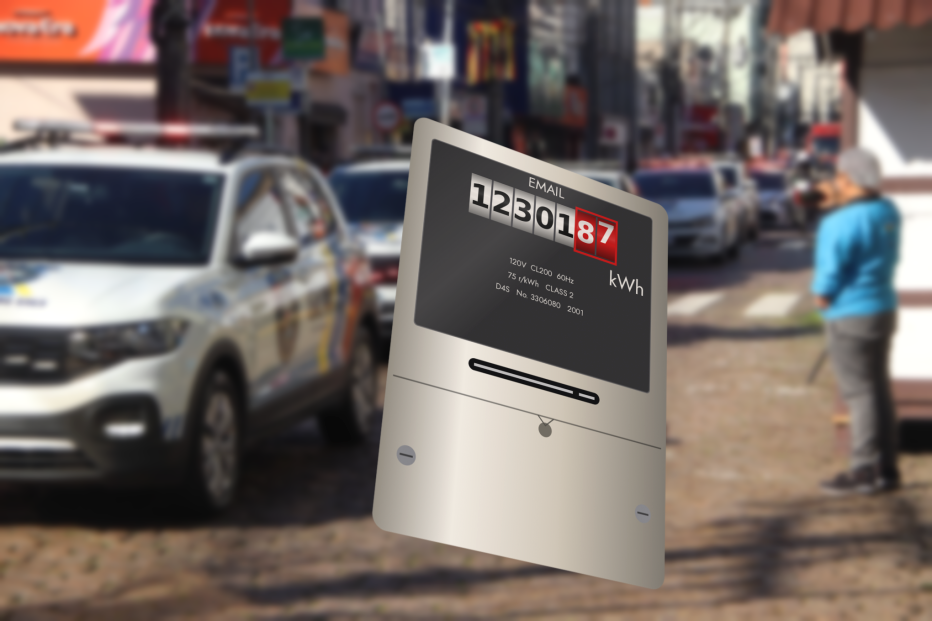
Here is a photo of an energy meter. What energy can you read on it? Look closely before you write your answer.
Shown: 12301.87 kWh
